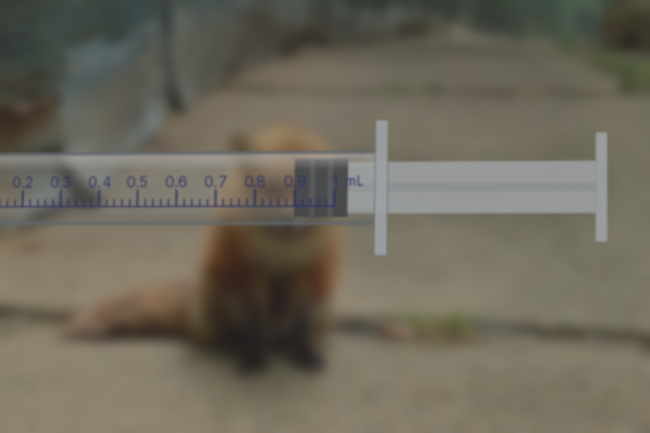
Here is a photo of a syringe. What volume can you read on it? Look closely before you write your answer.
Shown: 0.9 mL
